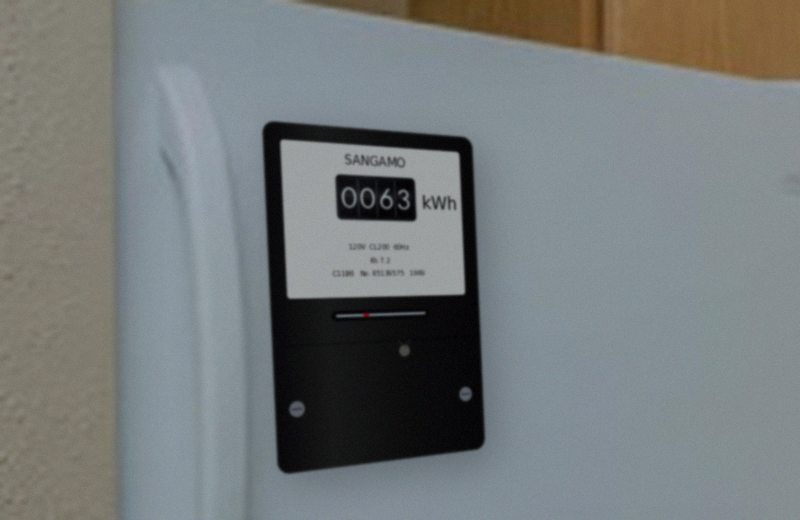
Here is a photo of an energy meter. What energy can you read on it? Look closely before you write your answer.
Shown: 63 kWh
